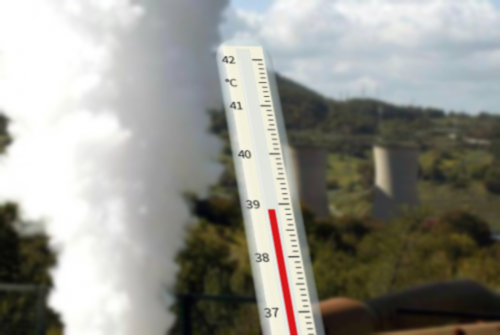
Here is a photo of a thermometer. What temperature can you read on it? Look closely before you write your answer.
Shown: 38.9 °C
